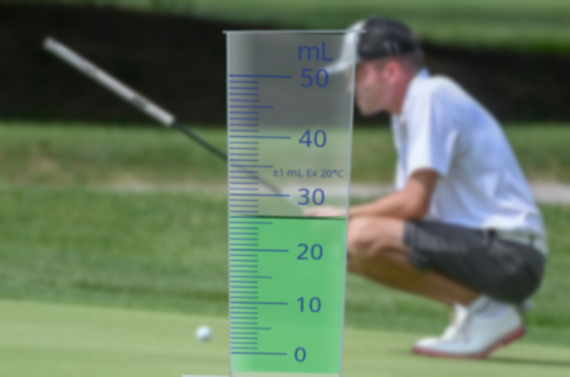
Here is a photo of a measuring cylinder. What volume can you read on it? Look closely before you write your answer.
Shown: 26 mL
